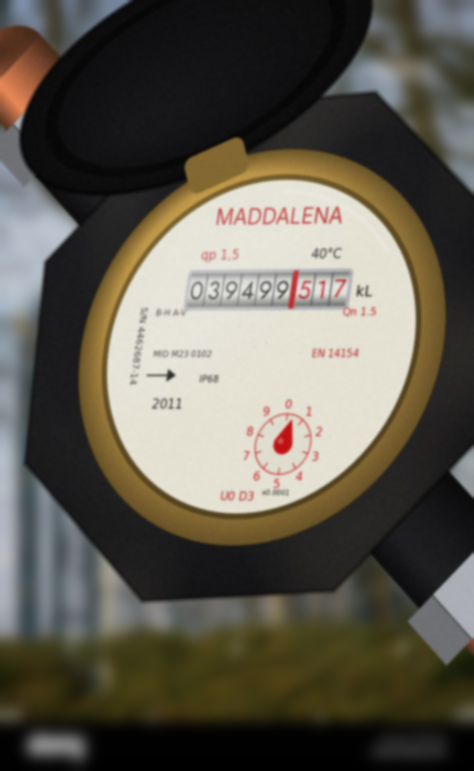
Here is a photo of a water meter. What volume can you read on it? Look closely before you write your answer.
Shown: 39499.5170 kL
